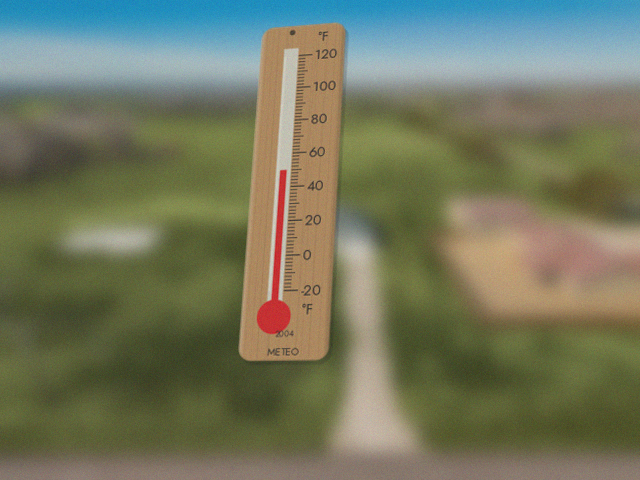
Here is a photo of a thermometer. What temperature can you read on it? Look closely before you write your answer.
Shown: 50 °F
